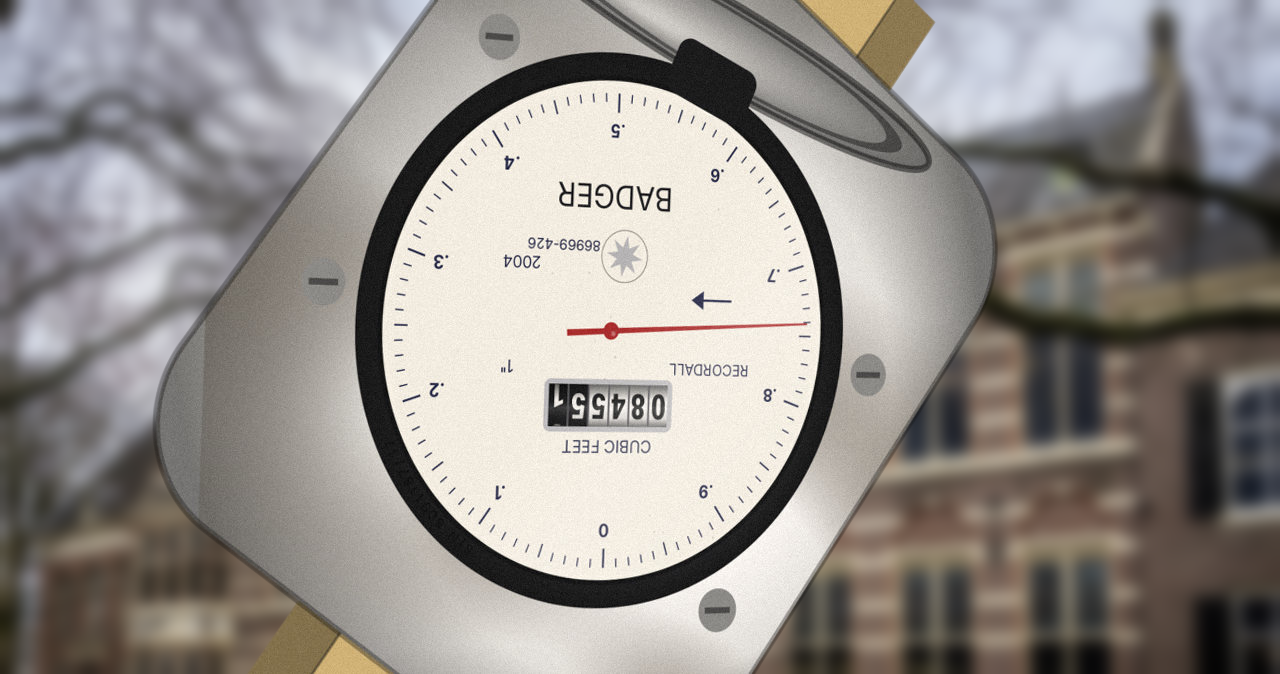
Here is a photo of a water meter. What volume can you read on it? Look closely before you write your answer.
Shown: 84550.74 ft³
